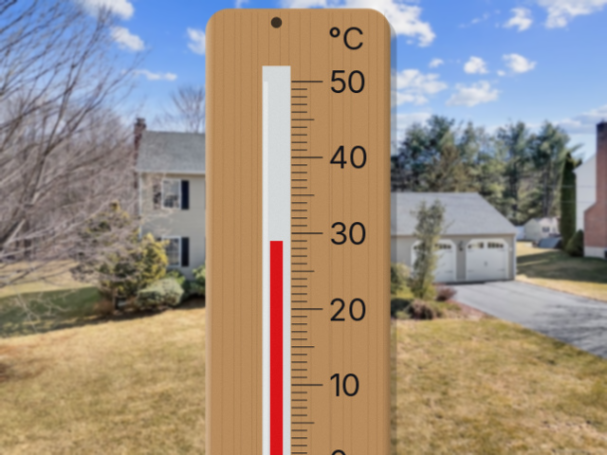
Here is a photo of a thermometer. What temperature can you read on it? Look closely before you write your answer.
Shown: 29 °C
